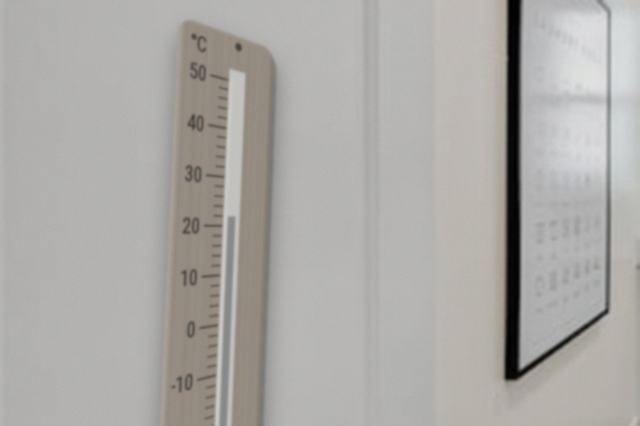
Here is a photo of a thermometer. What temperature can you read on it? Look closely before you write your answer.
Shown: 22 °C
